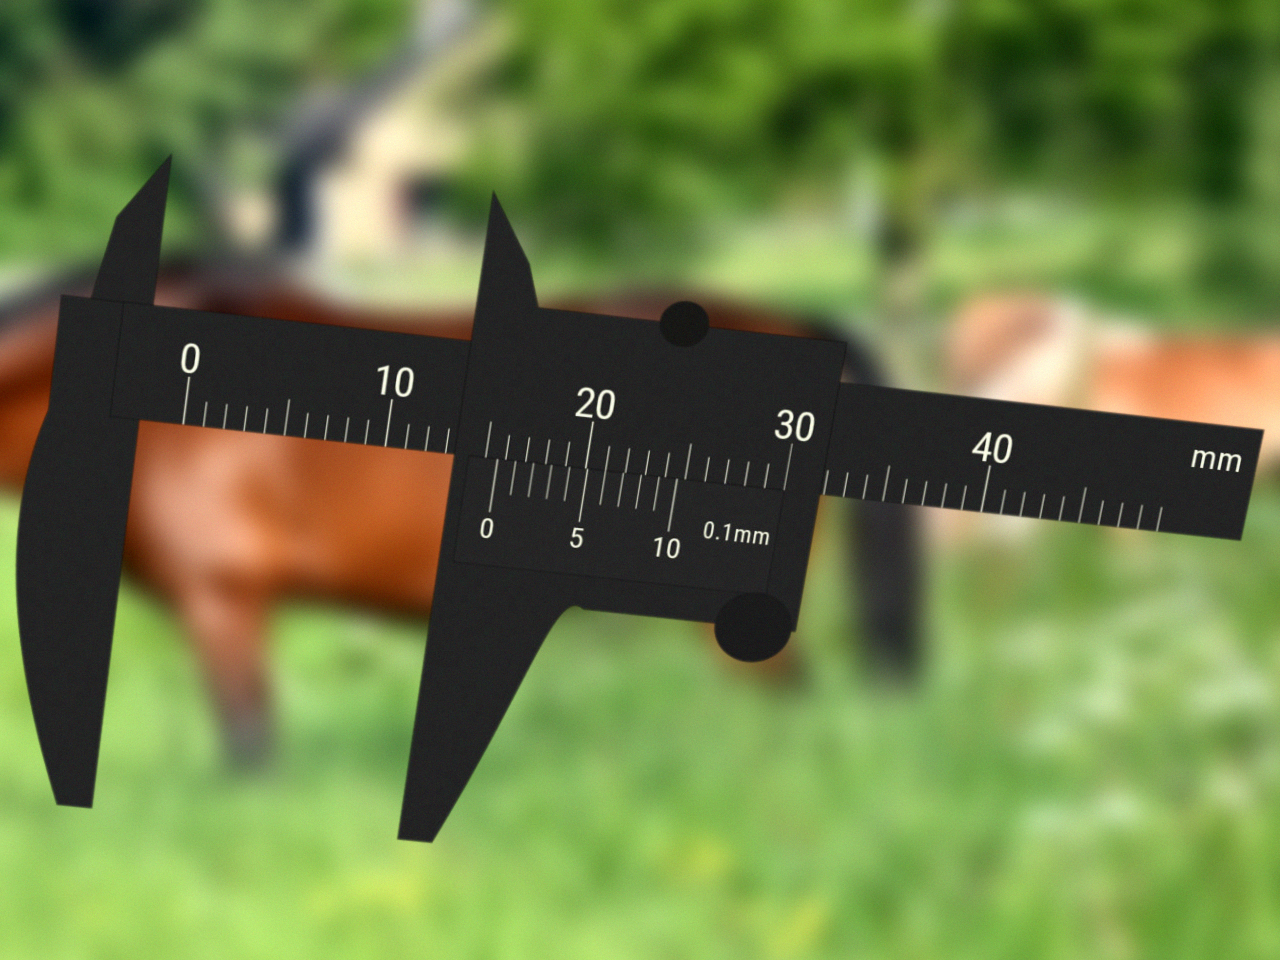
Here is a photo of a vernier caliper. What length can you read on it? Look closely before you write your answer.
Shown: 15.6 mm
